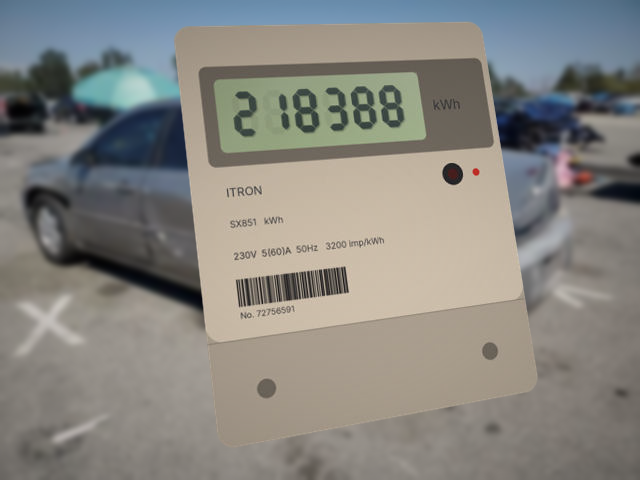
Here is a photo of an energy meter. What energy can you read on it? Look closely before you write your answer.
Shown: 218388 kWh
